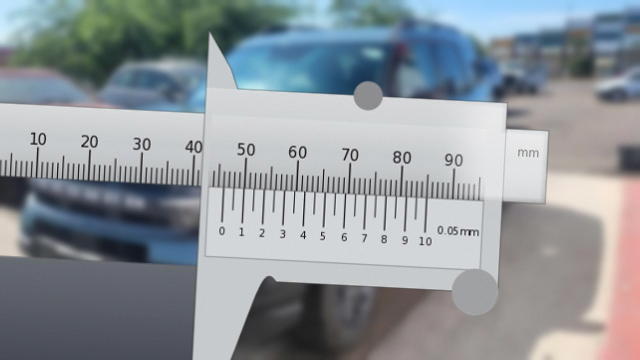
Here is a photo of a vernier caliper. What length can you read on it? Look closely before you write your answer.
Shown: 46.0 mm
